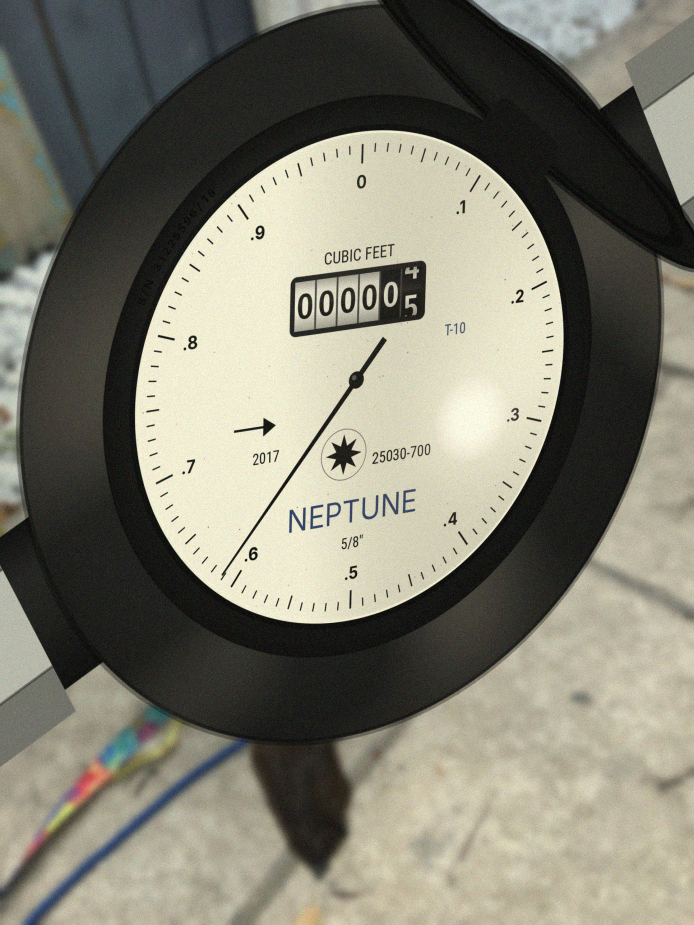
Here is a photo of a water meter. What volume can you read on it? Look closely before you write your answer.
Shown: 4.61 ft³
